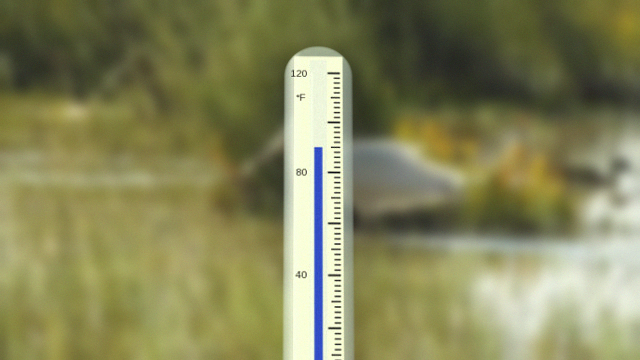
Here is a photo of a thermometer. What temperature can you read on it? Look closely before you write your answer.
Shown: 90 °F
